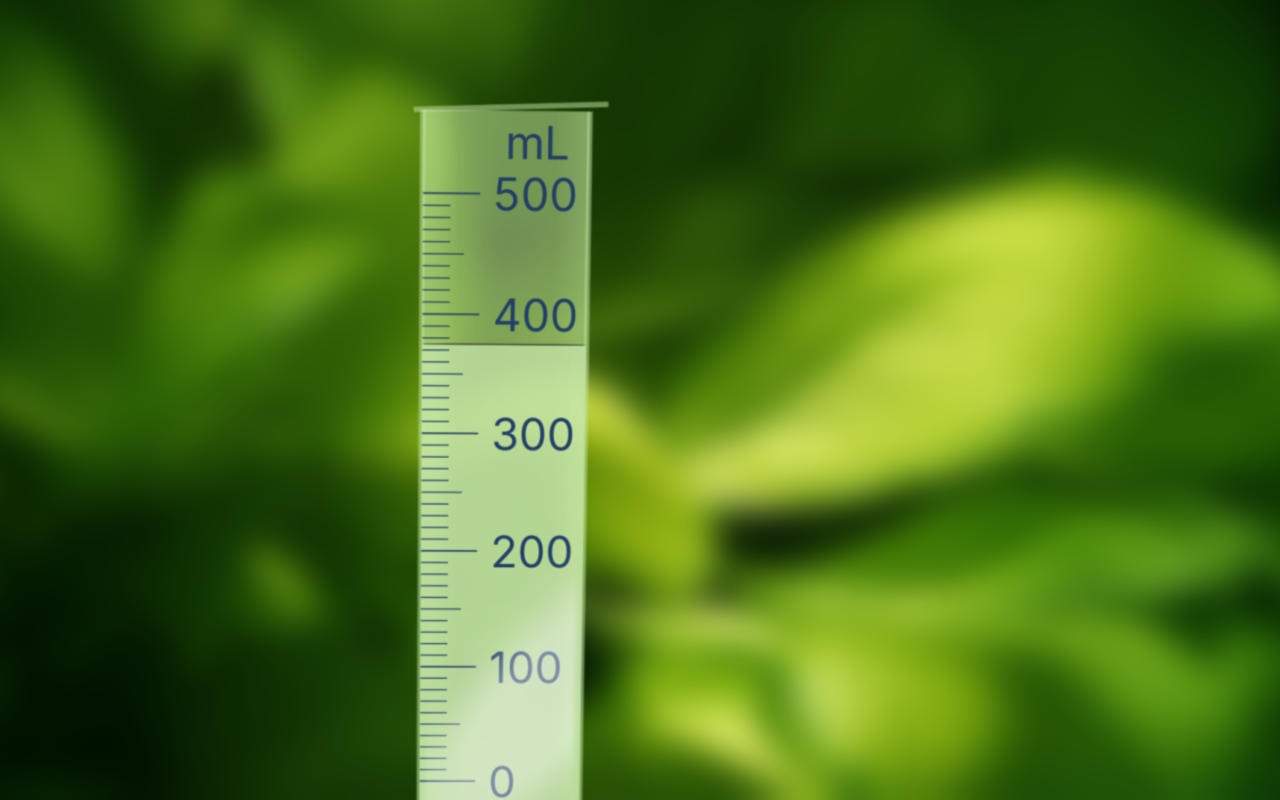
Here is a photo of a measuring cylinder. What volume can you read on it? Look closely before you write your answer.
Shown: 375 mL
